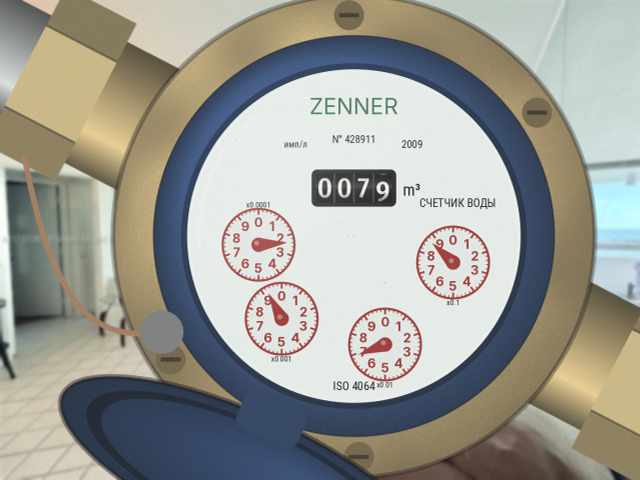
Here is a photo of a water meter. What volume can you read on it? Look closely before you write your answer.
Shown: 78.8692 m³
